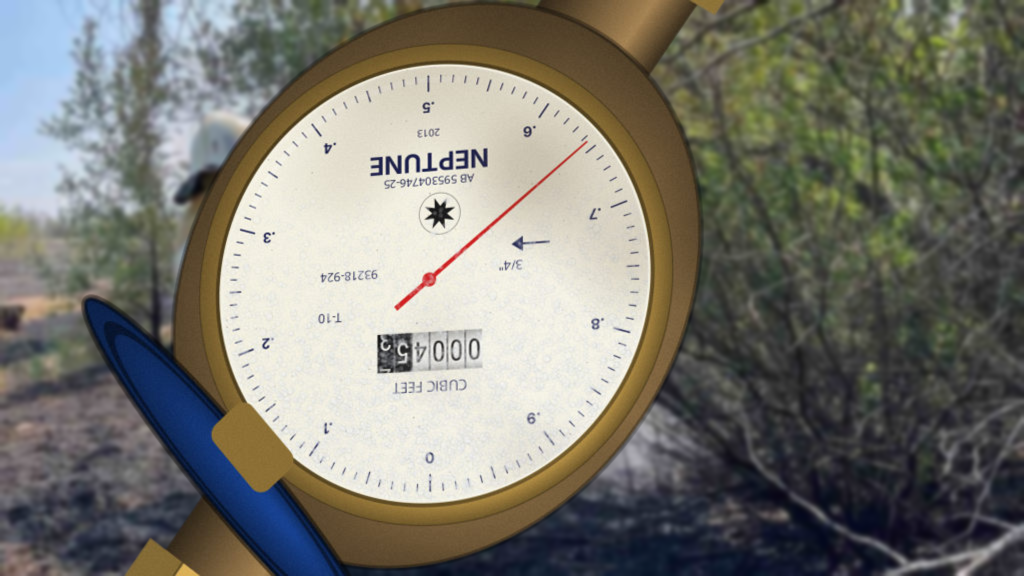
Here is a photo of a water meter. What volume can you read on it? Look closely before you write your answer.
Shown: 452.64 ft³
